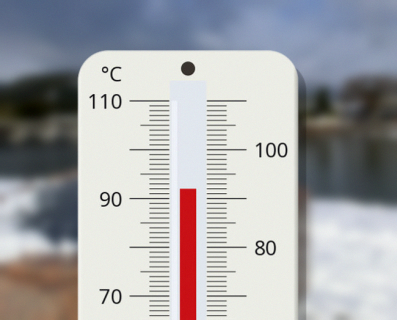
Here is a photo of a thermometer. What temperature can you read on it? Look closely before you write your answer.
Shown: 92 °C
